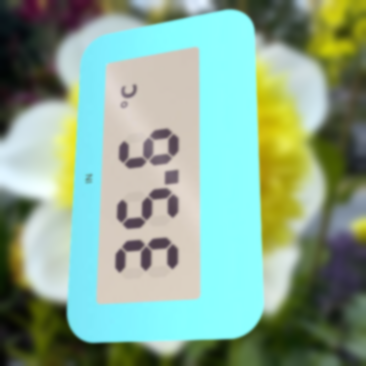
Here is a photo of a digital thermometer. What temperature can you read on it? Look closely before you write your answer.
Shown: 35.6 °C
